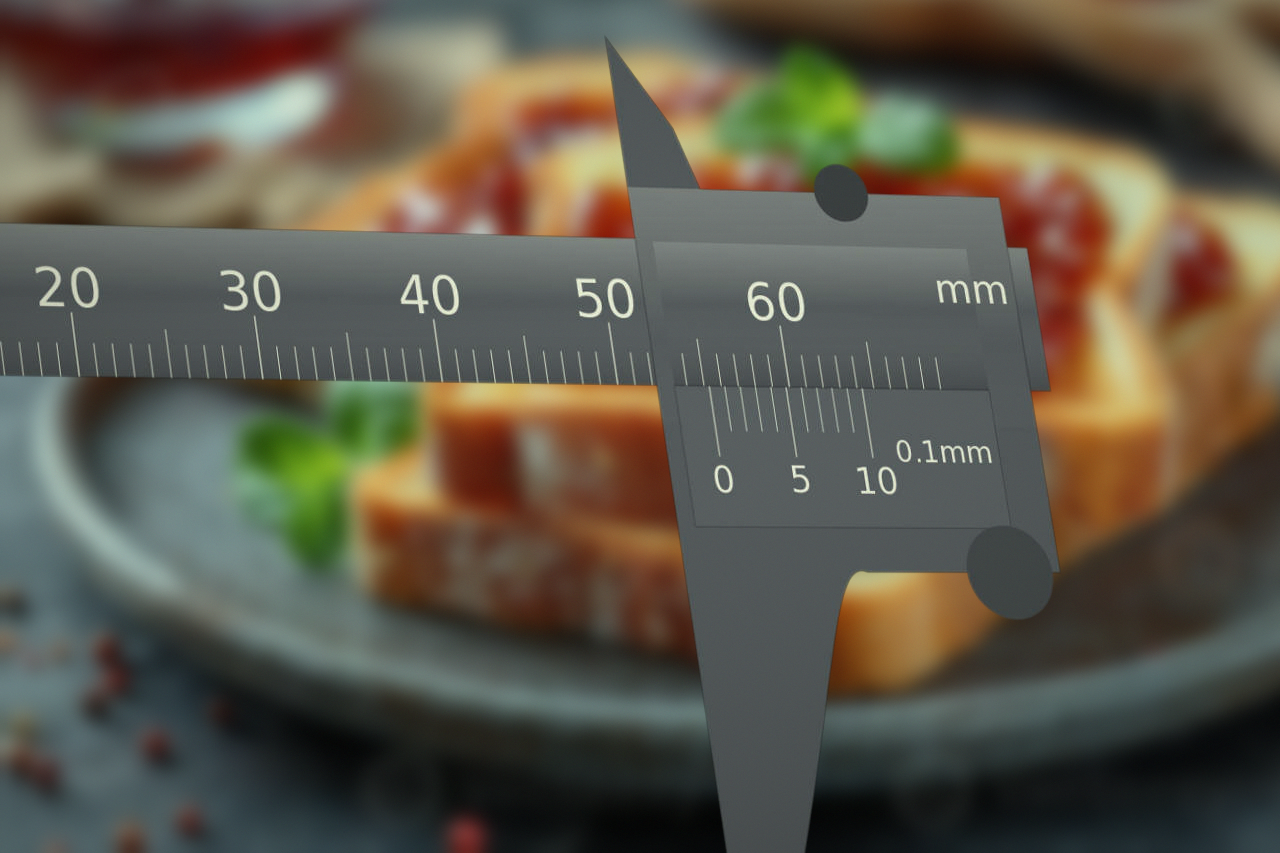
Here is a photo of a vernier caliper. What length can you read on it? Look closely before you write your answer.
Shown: 55.3 mm
